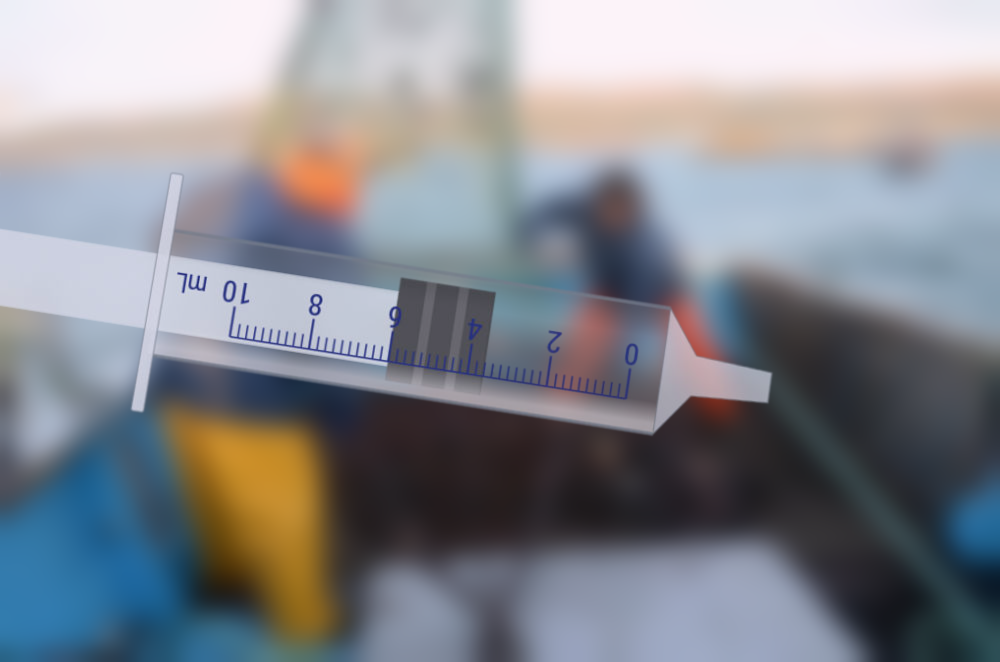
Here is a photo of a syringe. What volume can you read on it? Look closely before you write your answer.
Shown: 3.6 mL
